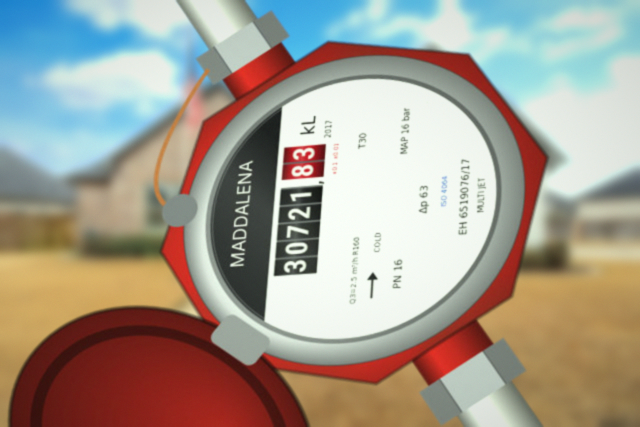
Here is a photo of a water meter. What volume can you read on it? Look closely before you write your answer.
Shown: 30721.83 kL
